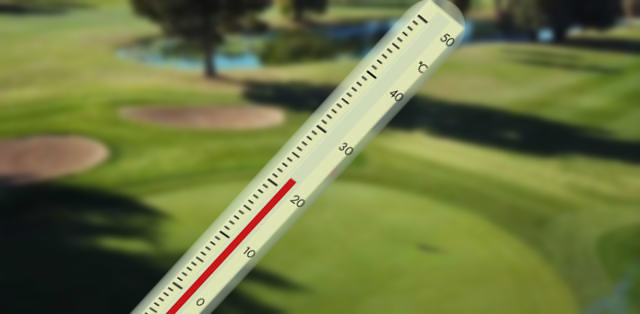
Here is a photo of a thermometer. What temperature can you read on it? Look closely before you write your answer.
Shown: 22 °C
